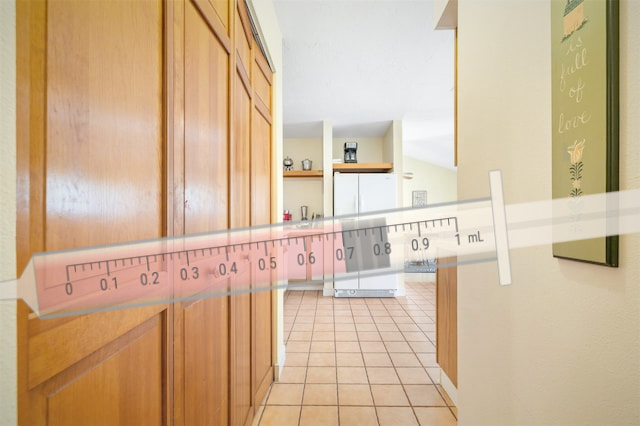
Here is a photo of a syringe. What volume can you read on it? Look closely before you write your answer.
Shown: 0.7 mL
